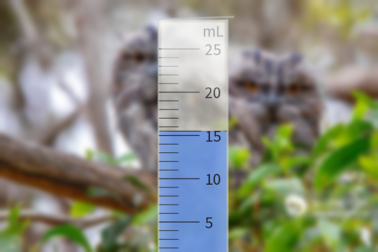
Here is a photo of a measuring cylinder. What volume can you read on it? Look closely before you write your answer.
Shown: 15.5 mL
